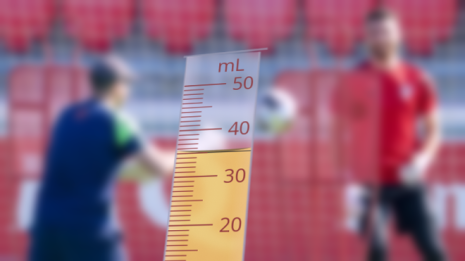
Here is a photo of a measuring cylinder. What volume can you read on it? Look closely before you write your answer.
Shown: 35 mL
